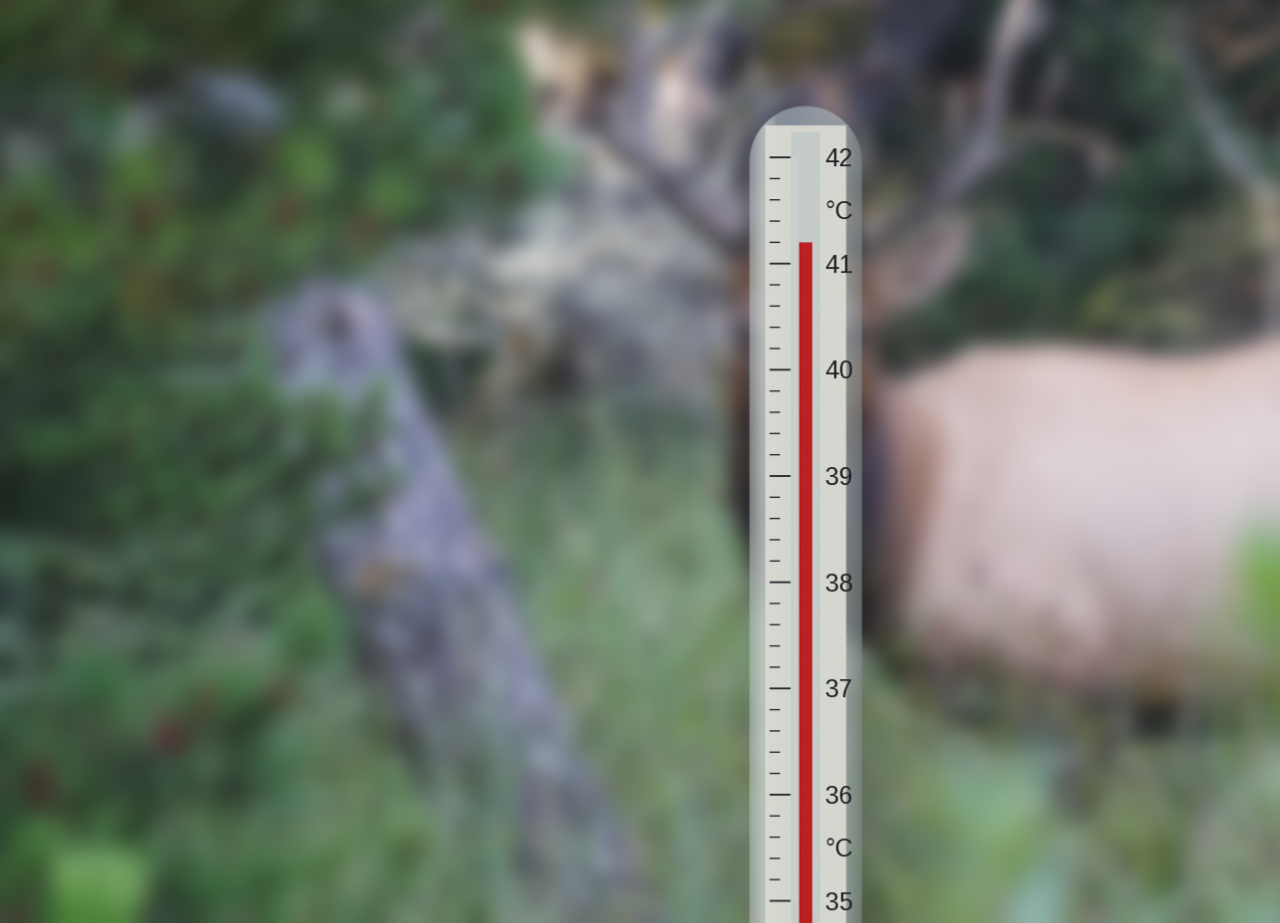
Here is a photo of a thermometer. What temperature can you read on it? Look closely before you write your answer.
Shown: 41.2 °C
